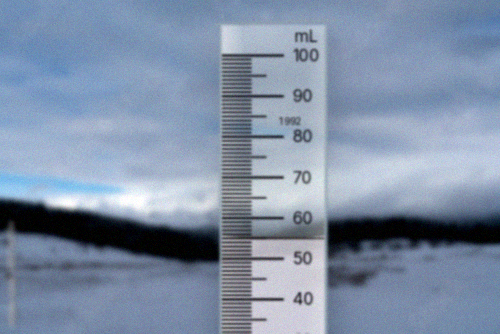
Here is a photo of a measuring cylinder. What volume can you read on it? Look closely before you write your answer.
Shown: 55 mL
